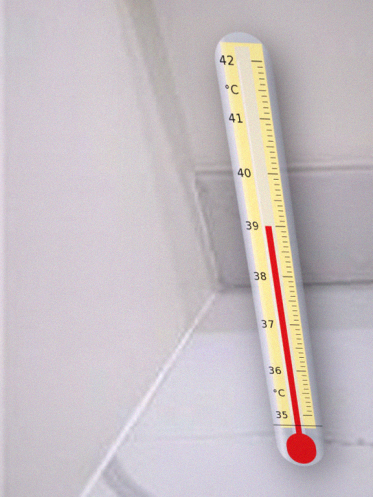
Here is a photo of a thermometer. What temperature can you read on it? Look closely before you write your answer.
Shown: 39 °C
